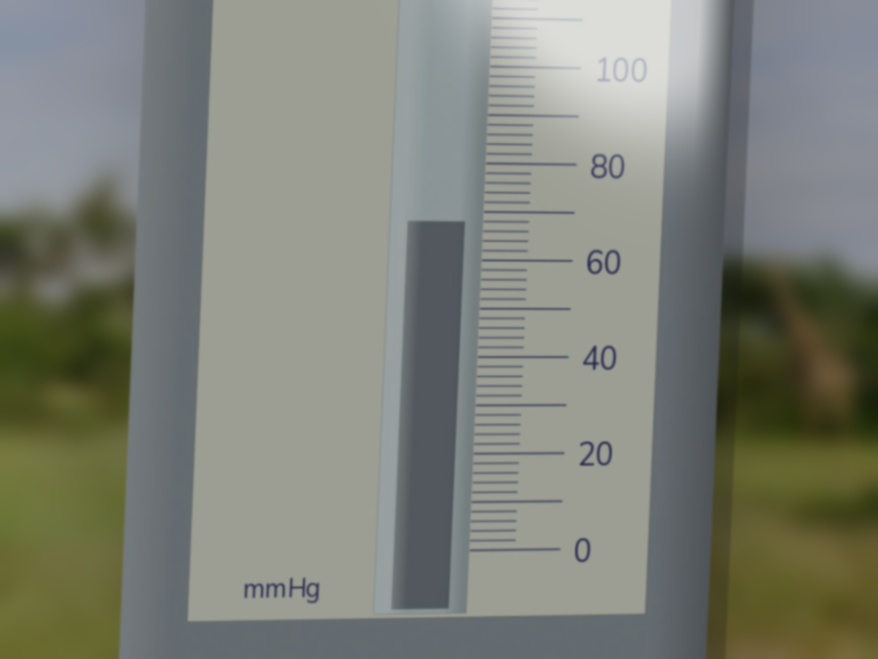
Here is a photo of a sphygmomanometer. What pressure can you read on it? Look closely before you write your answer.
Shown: 68 mmHg
